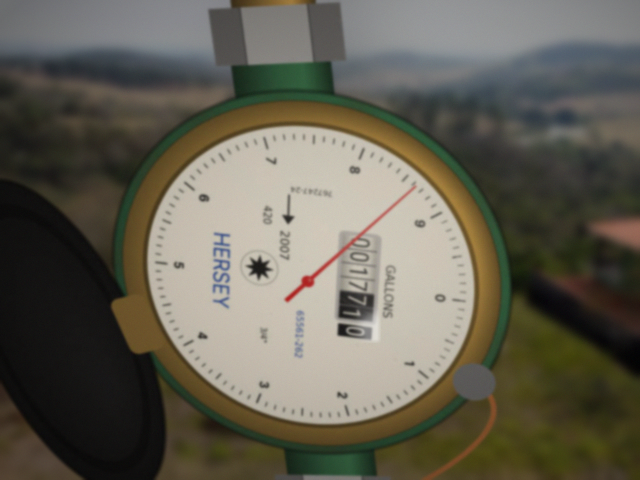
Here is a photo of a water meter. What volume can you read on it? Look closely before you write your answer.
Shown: 17708.6 gal
